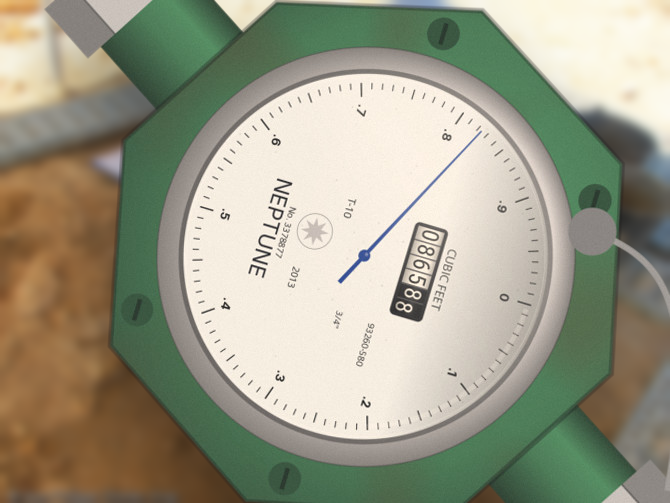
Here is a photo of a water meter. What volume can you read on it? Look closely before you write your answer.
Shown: 86587.82 ft³
